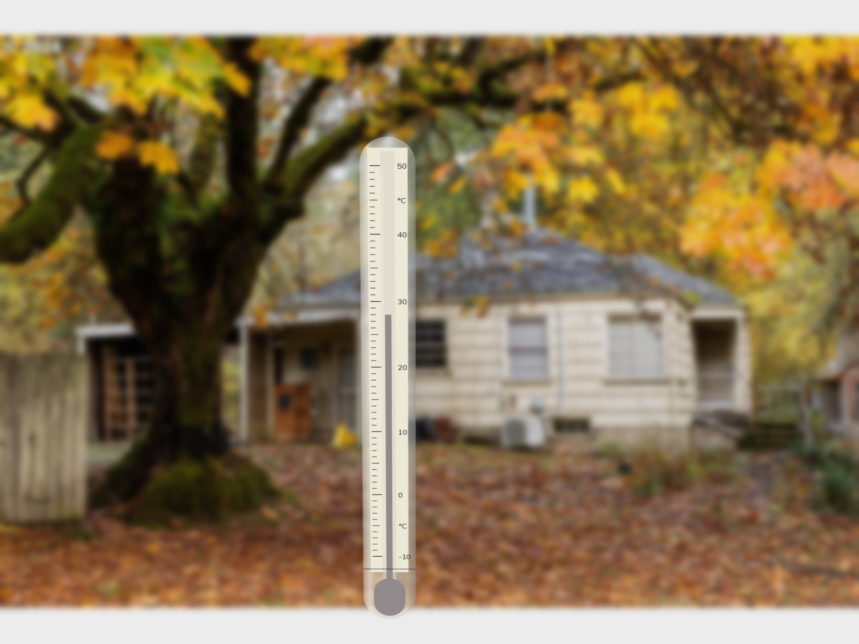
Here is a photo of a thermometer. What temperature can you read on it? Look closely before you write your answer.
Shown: 28 °C
